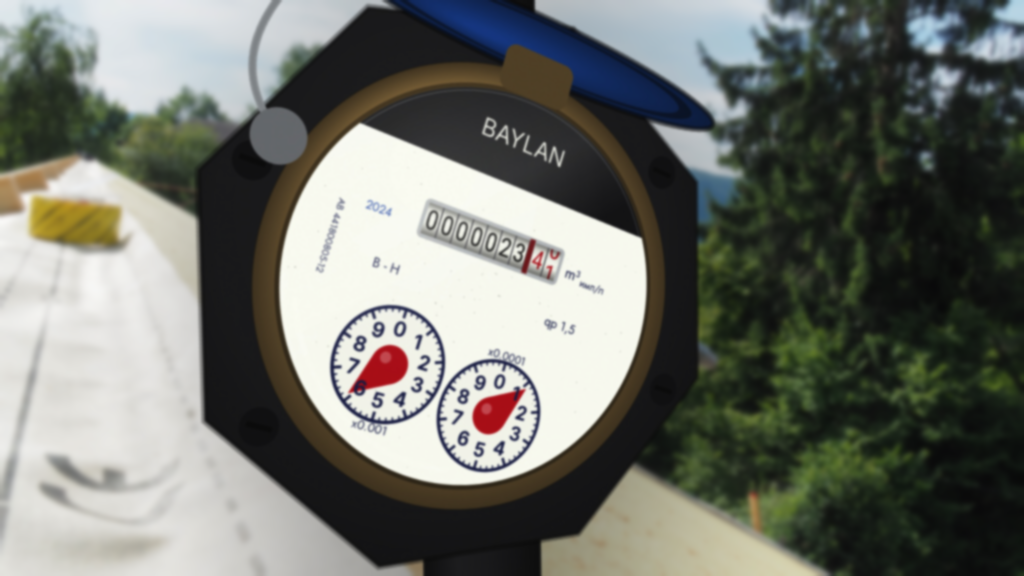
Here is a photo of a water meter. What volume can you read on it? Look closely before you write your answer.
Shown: 23.4061 m³
